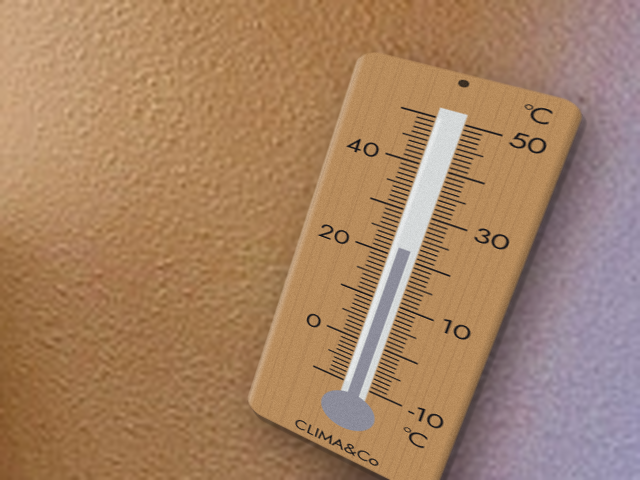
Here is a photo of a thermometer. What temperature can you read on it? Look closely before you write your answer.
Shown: 22 °C
